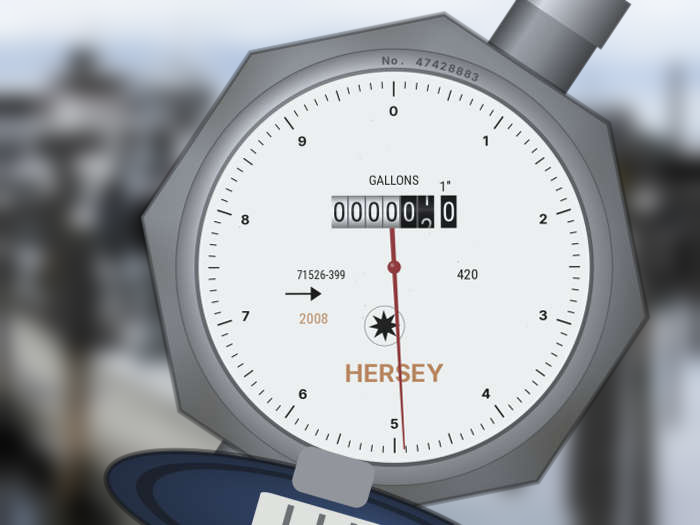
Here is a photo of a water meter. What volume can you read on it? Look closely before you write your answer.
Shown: 14.9 gal
